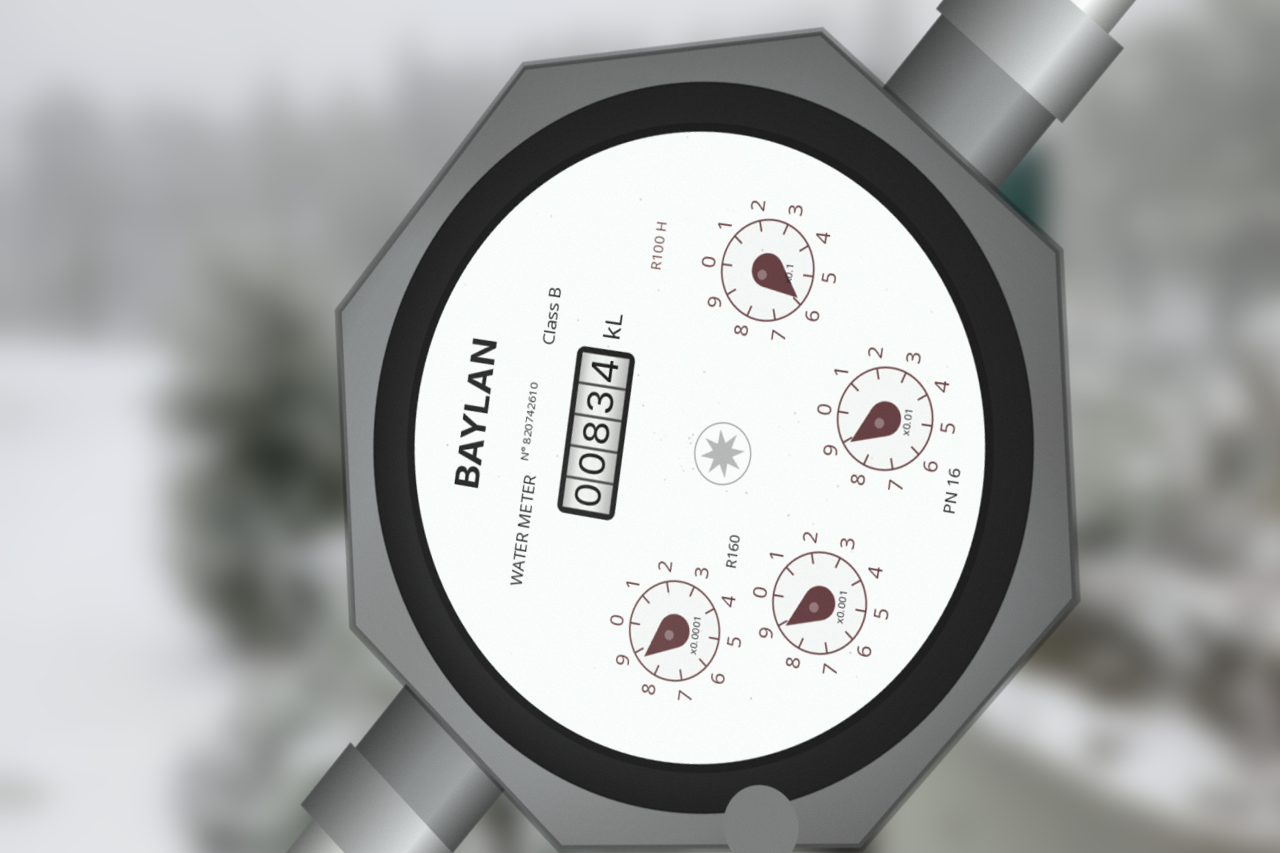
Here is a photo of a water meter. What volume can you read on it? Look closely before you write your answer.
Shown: 834.5888 kL
